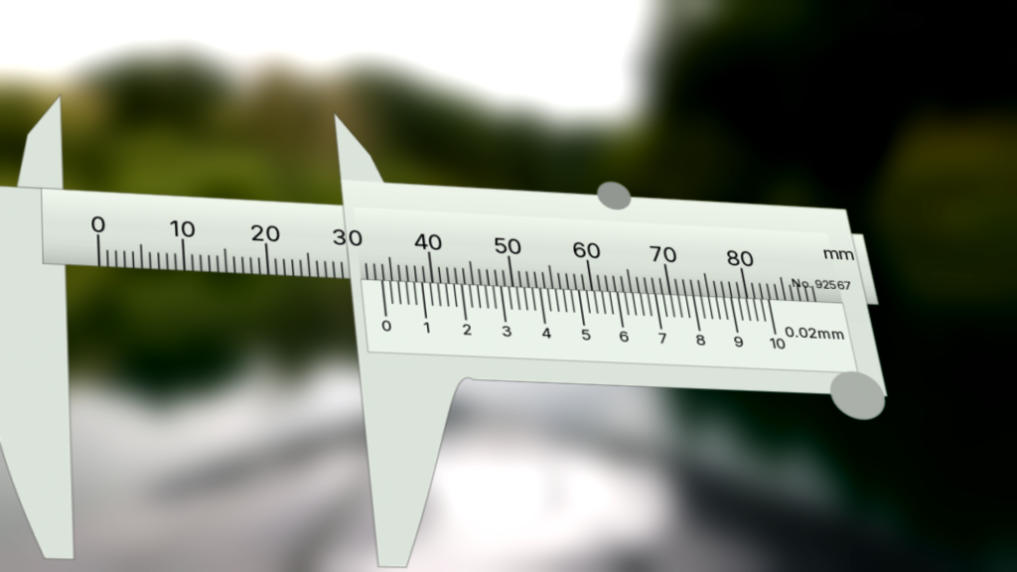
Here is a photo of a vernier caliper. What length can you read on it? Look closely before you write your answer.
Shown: 33.8 mm
